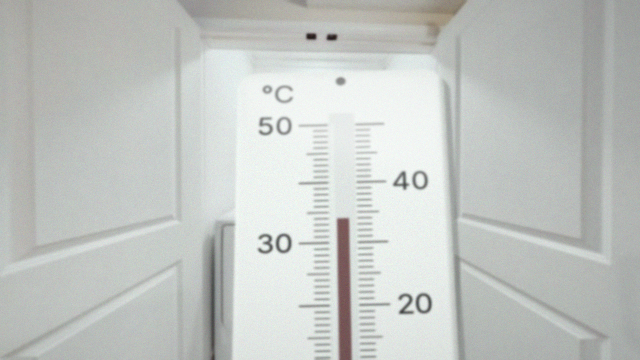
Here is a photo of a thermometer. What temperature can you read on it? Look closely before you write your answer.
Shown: 34 °C
